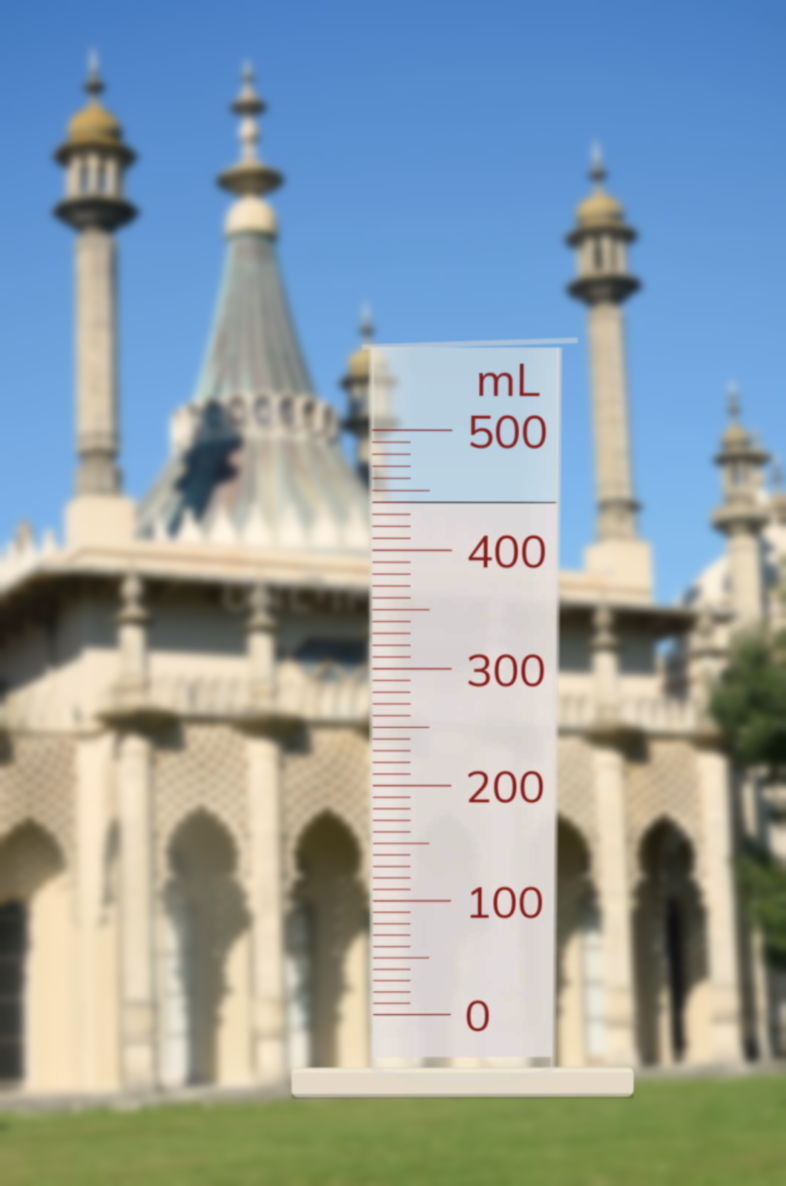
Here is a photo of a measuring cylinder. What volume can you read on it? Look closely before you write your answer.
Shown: 440 mL
